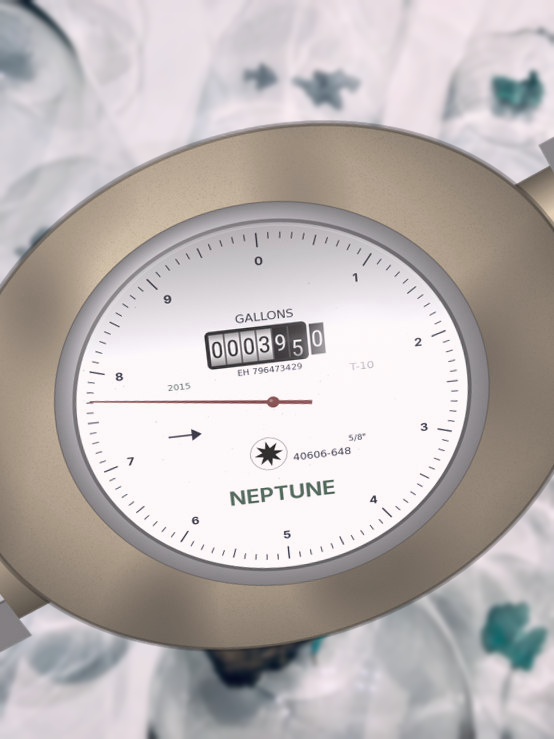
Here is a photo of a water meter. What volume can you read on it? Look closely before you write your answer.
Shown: 3947.7 gal
